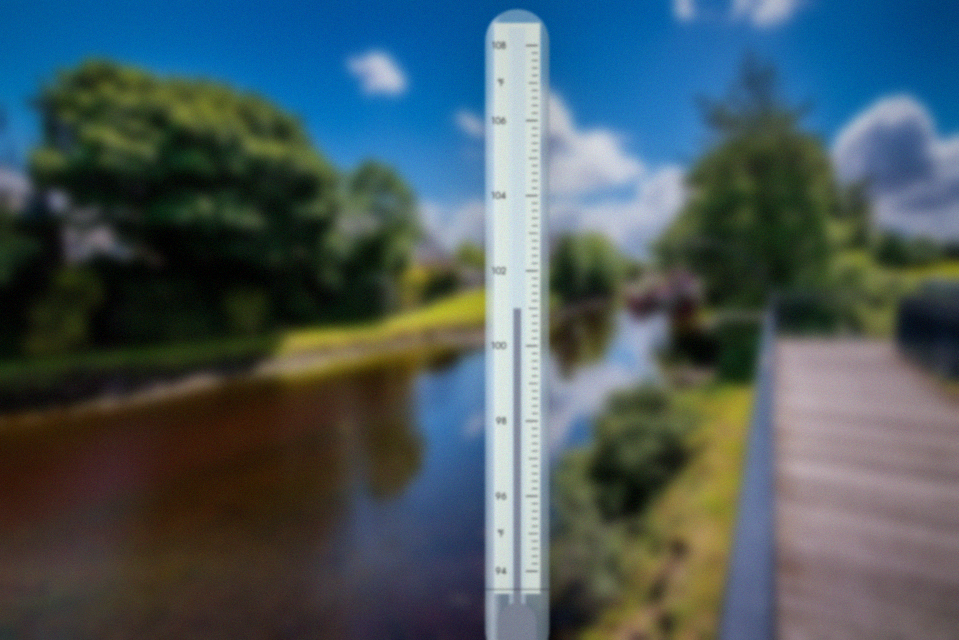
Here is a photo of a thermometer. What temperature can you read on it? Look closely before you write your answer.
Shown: 101 °F
